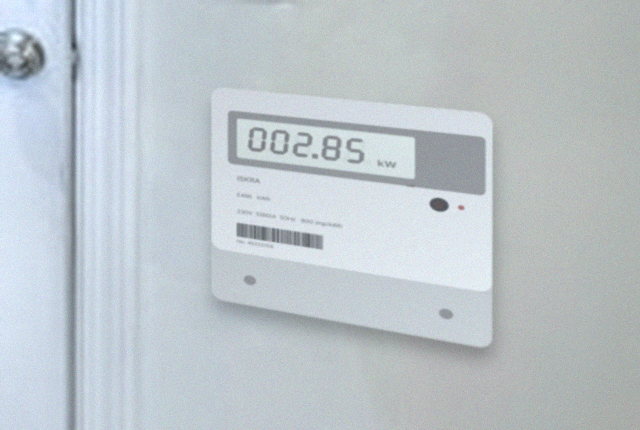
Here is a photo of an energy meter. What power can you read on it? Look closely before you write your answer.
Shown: 2.85 kW
